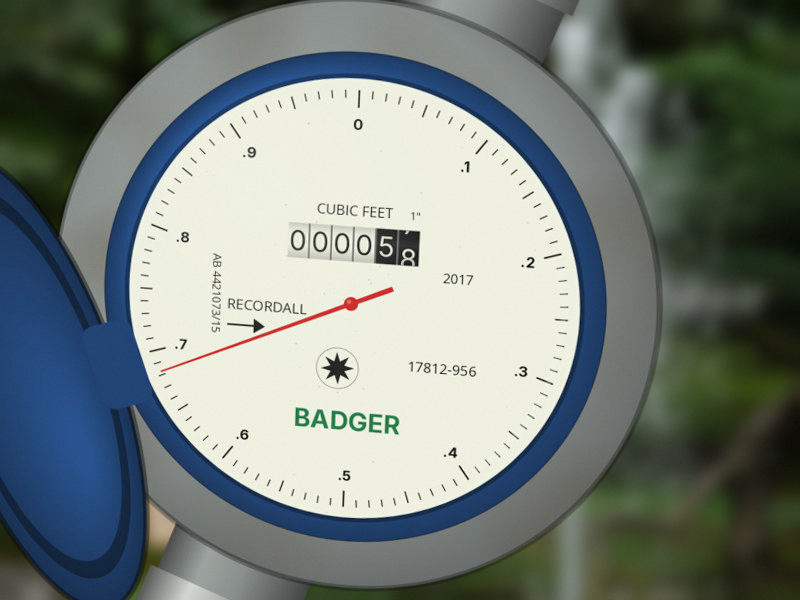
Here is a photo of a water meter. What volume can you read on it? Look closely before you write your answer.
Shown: 57.68 ft³
